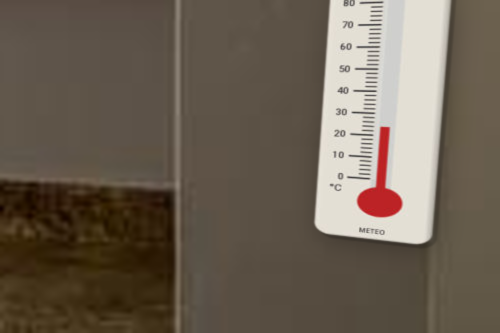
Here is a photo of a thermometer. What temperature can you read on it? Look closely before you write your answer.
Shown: 24 °C
